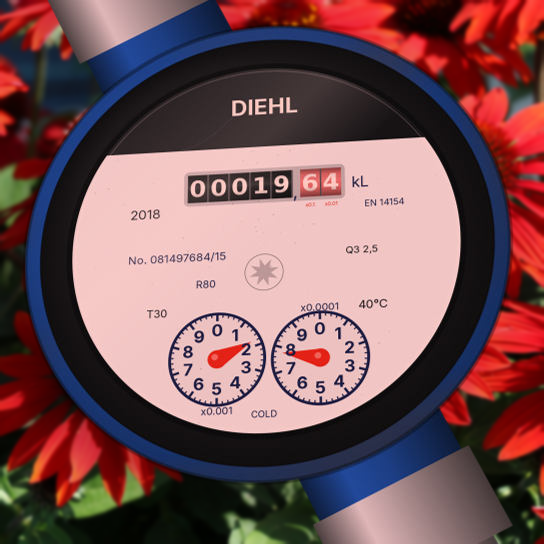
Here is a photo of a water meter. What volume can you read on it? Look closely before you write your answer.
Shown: 19.6417 kL
